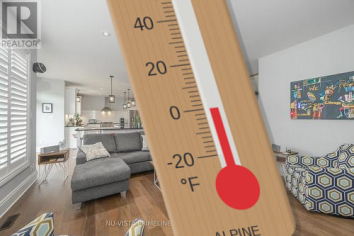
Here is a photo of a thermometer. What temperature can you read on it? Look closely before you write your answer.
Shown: 0 °F
